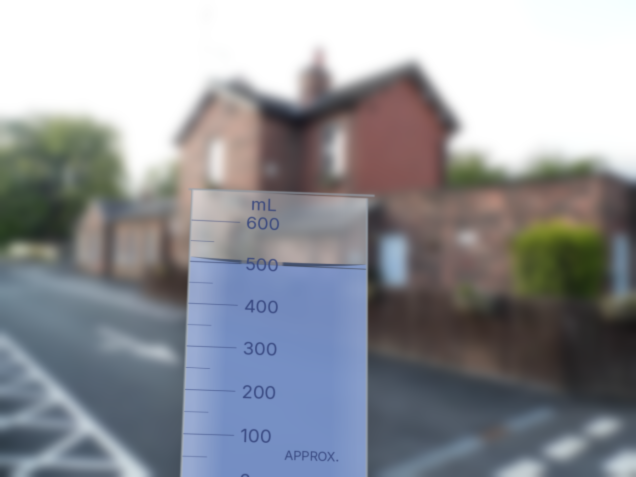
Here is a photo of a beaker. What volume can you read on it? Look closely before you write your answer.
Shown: 500 mL
